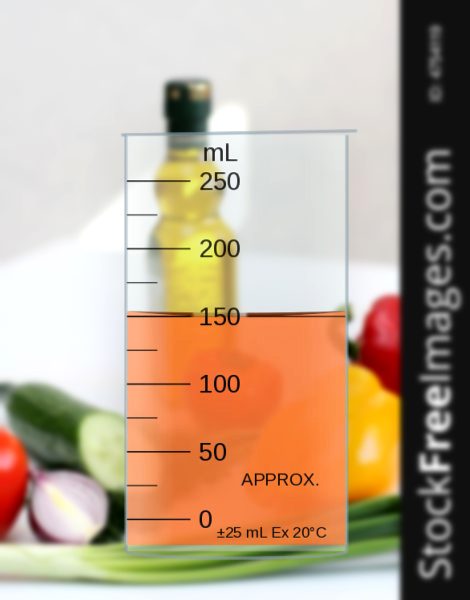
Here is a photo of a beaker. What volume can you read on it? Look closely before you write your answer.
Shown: 150 mL
